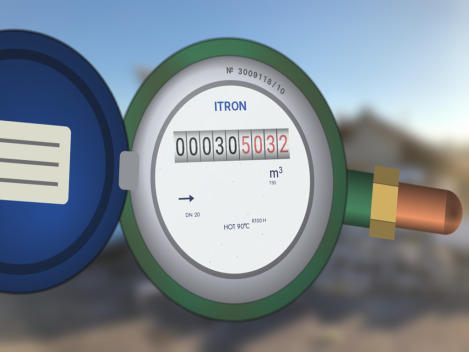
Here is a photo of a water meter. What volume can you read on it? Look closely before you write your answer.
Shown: 30.5032 m³
